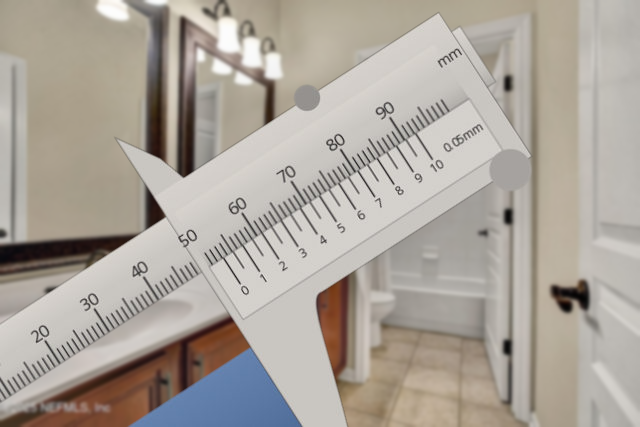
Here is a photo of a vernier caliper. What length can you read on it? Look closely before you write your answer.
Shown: 53.2 mm
